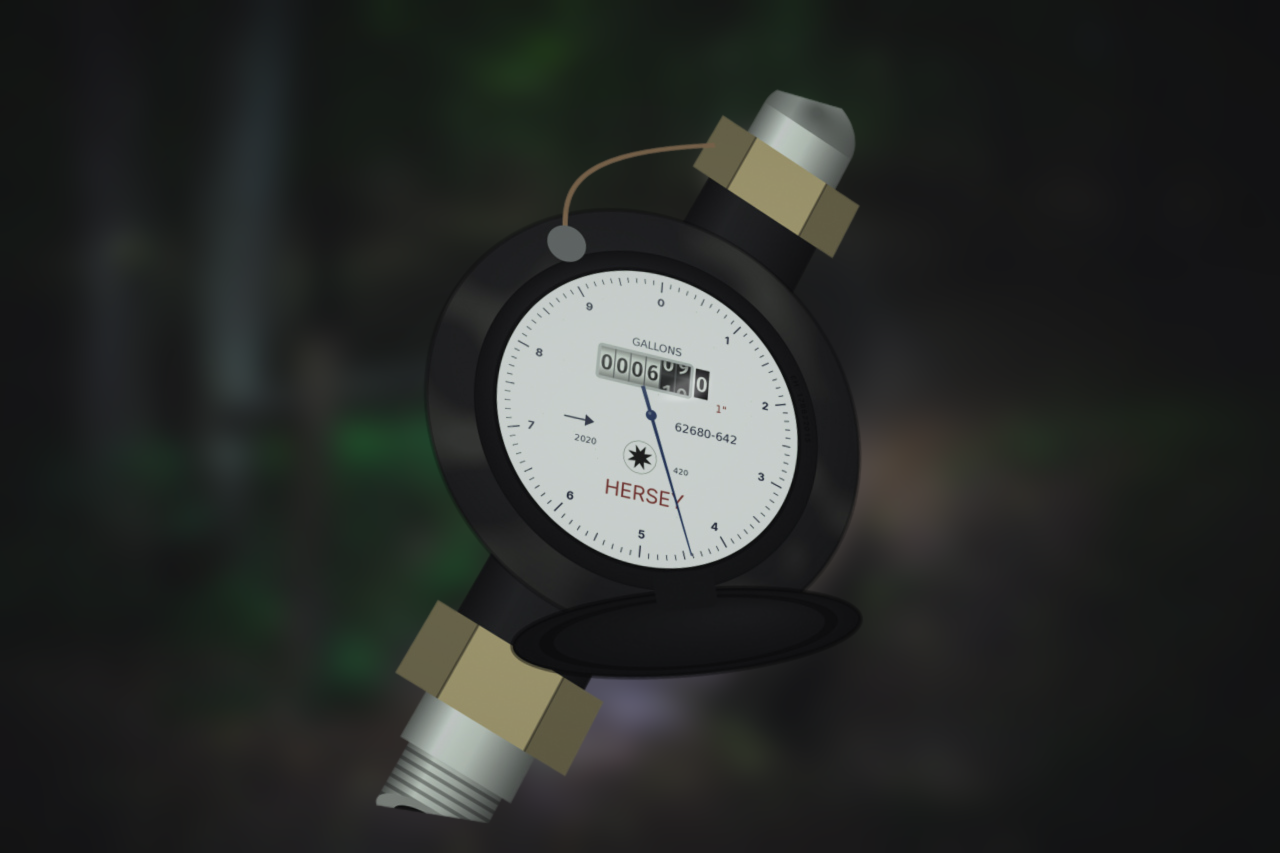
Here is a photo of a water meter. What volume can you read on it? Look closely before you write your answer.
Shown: 6094.4 gal
